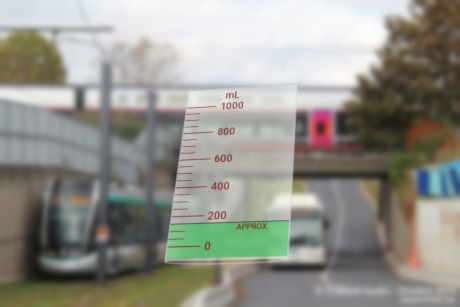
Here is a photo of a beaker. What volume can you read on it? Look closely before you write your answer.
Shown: 150 mL
